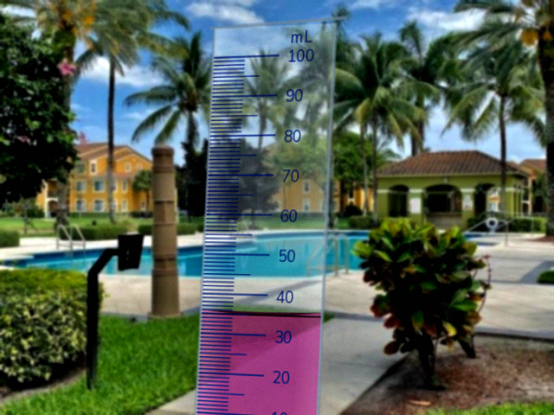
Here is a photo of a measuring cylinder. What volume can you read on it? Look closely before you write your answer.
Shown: 35 mL
